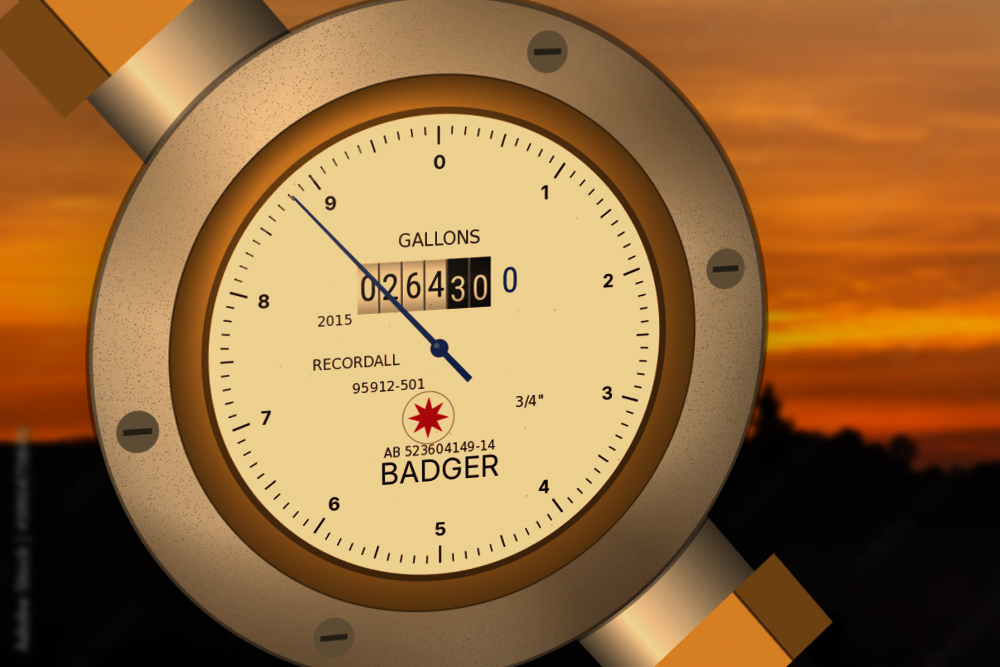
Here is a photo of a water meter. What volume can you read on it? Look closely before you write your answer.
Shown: 264298.8 gal
